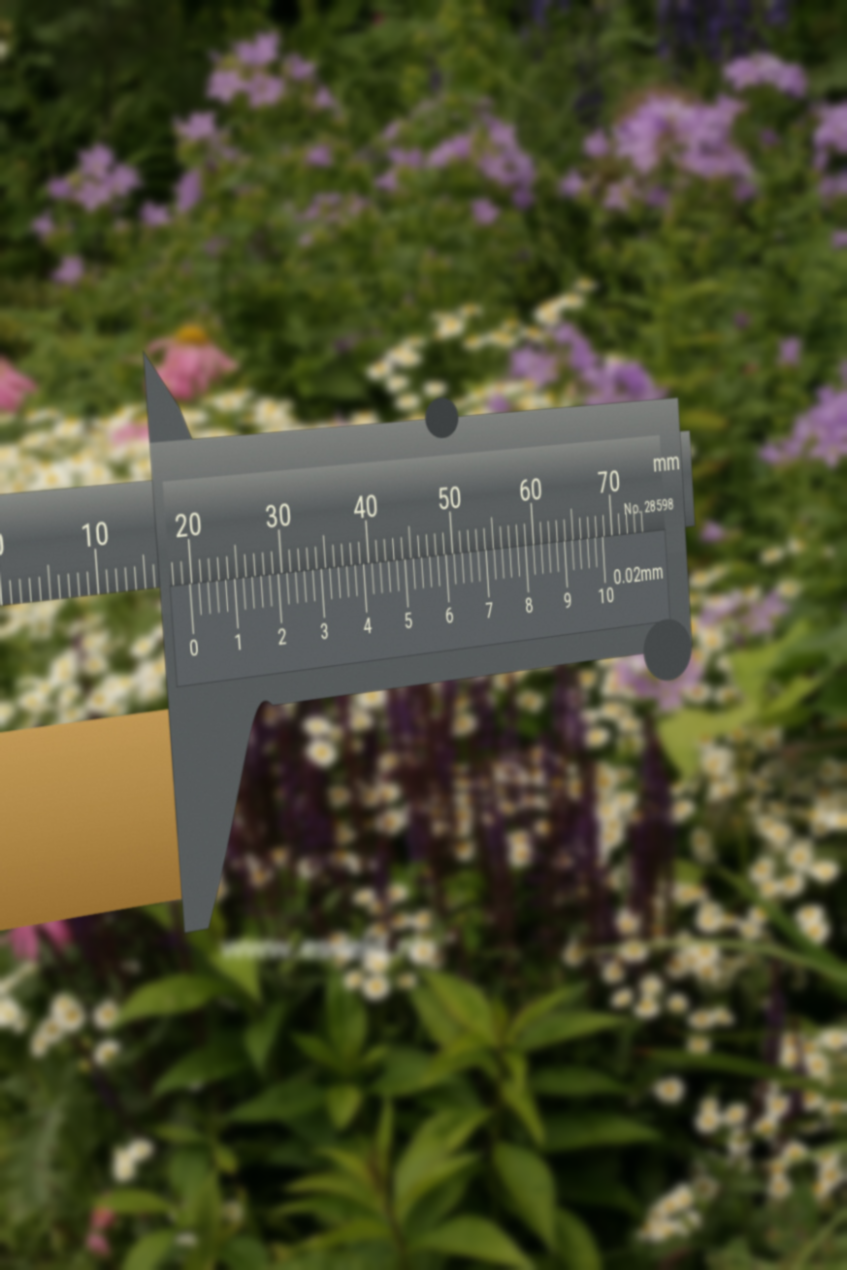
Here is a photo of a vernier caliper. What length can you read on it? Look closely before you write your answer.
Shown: 19.8 mm
